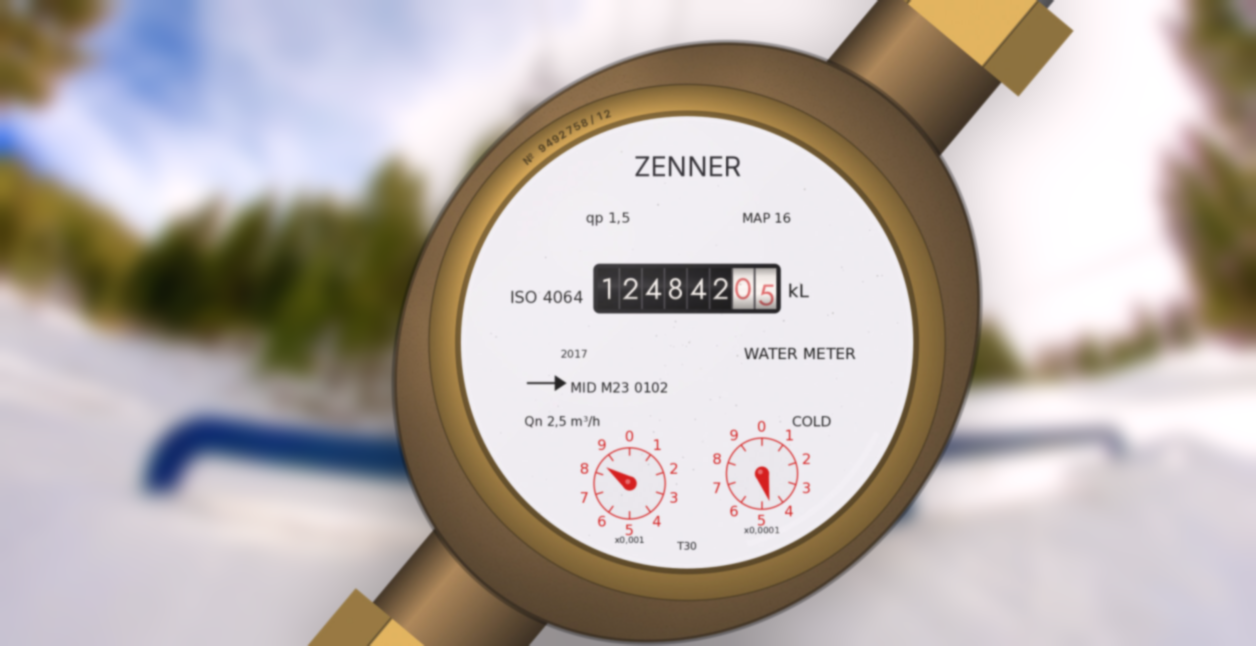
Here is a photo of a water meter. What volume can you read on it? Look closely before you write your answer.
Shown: 124842.0484 kL
